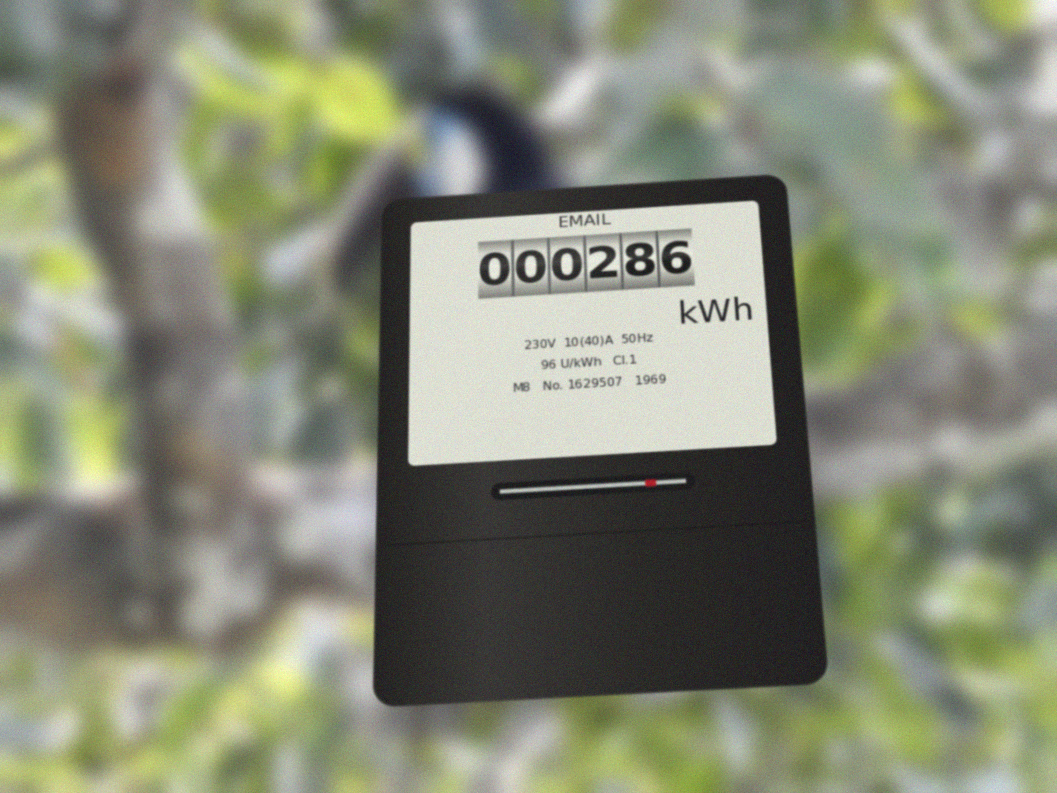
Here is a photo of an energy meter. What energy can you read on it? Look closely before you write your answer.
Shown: 286 kWh
